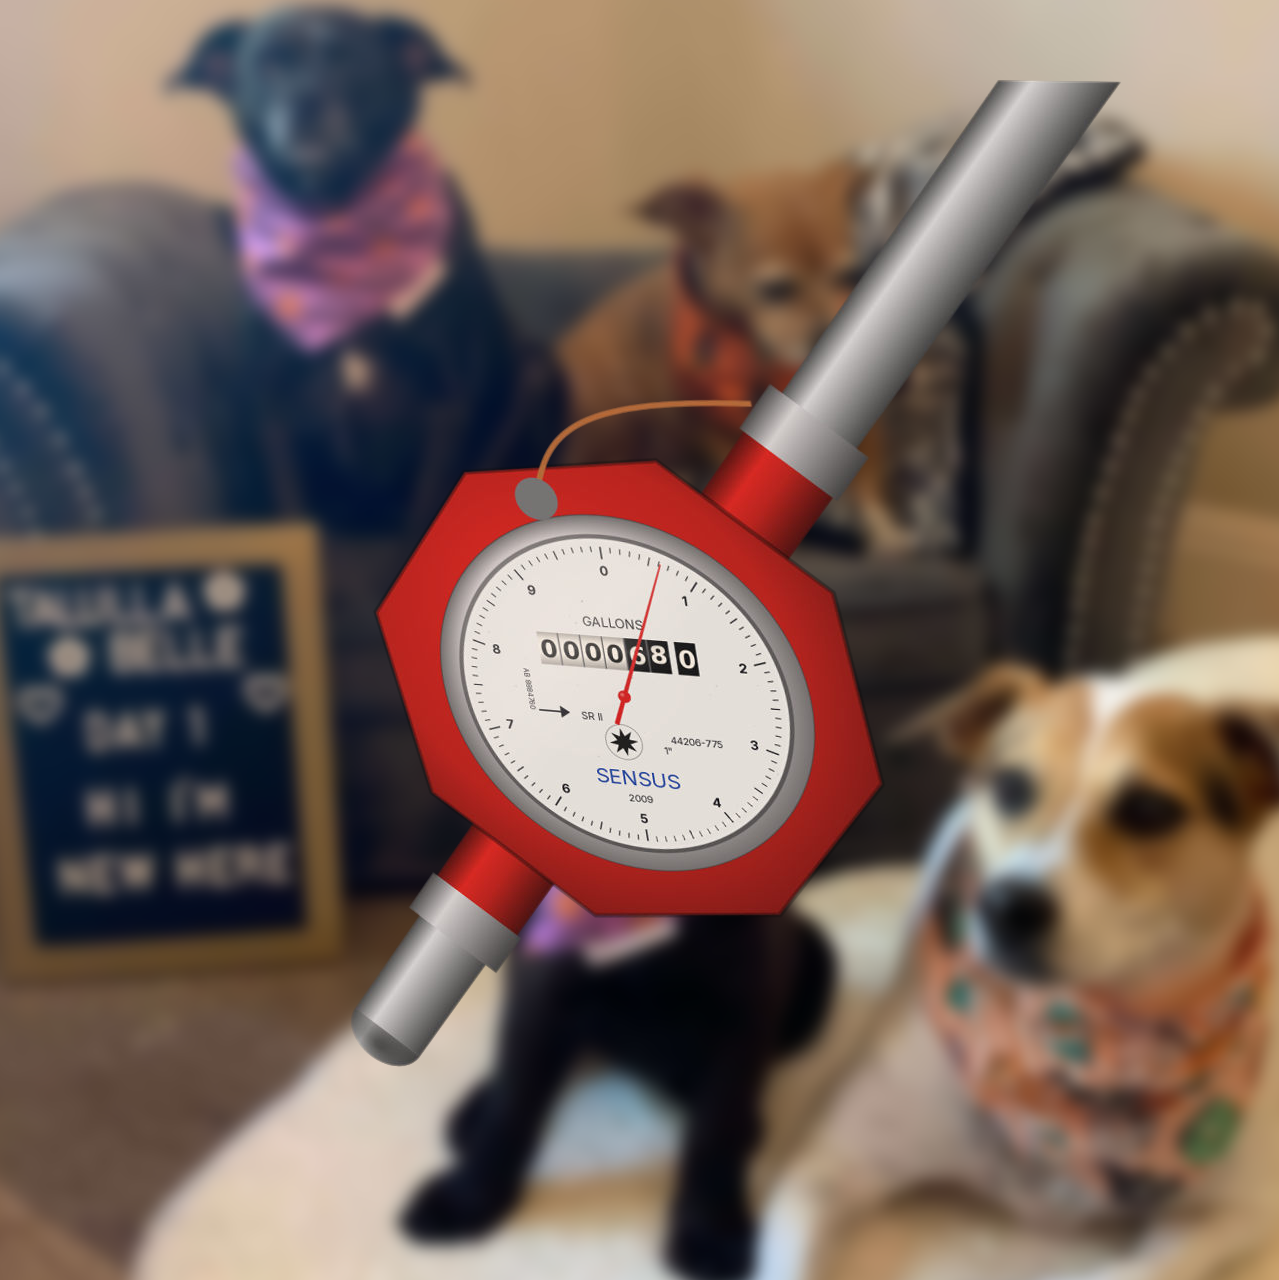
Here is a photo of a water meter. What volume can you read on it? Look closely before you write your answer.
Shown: 680.6 gal
